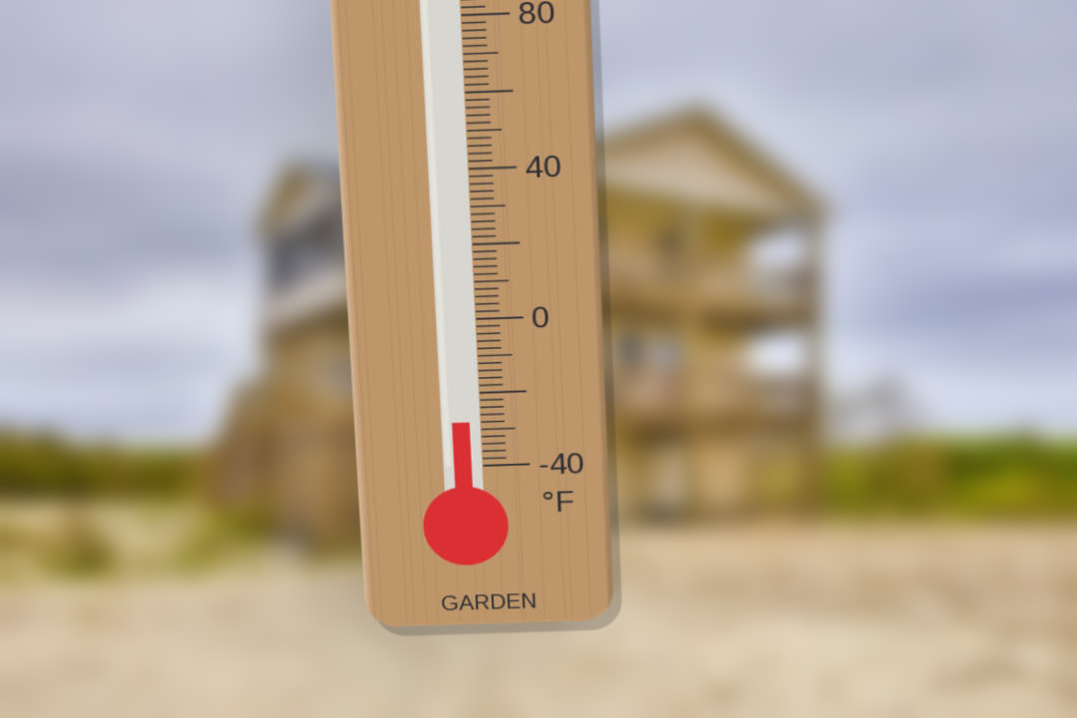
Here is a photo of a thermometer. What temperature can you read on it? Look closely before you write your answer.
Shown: -28 °F
